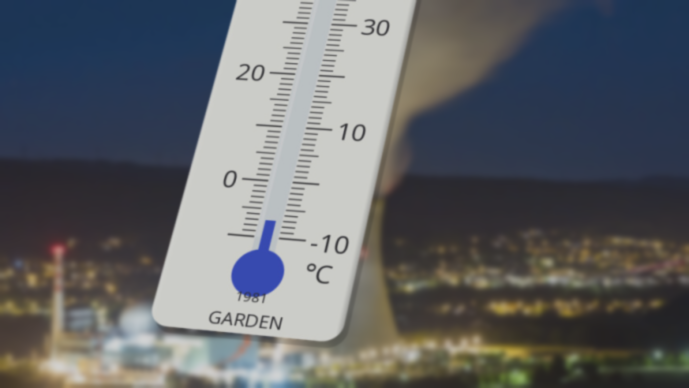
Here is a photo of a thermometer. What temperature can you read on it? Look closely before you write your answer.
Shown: -7 °C
